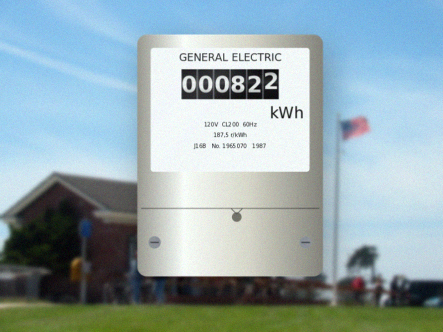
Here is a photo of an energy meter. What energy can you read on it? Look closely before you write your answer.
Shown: 822 kWh
